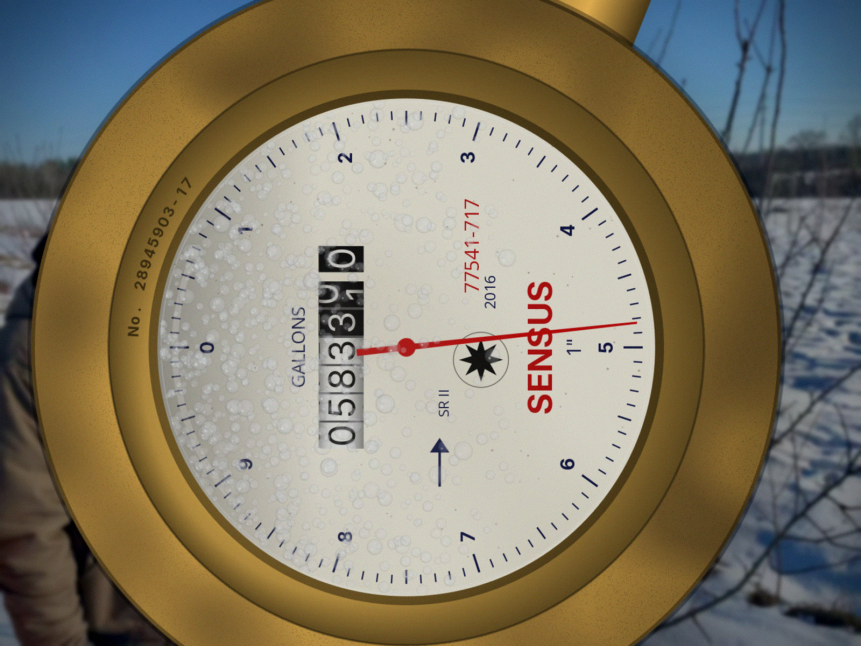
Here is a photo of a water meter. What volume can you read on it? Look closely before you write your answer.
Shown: 583304.8 gal
